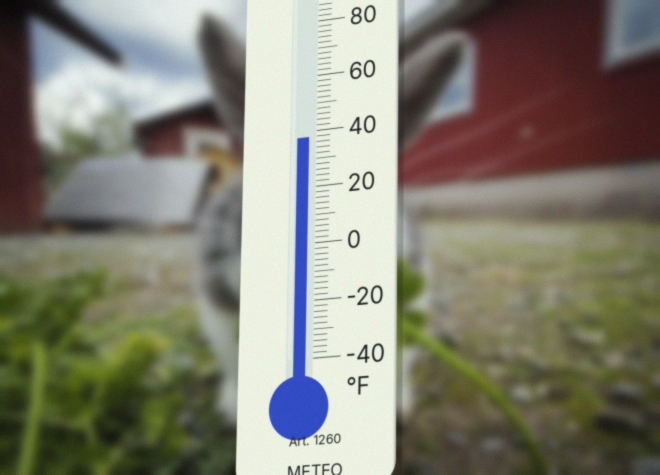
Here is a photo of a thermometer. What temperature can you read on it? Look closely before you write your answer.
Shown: 38 °F
